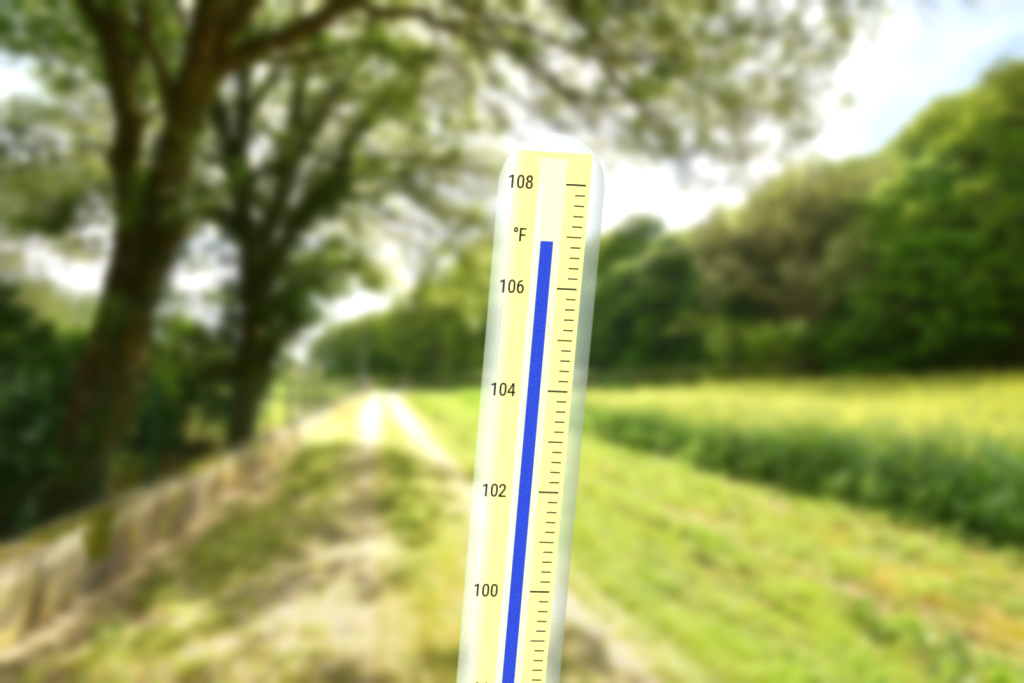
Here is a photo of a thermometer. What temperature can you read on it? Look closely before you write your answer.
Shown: 106.9 °F
